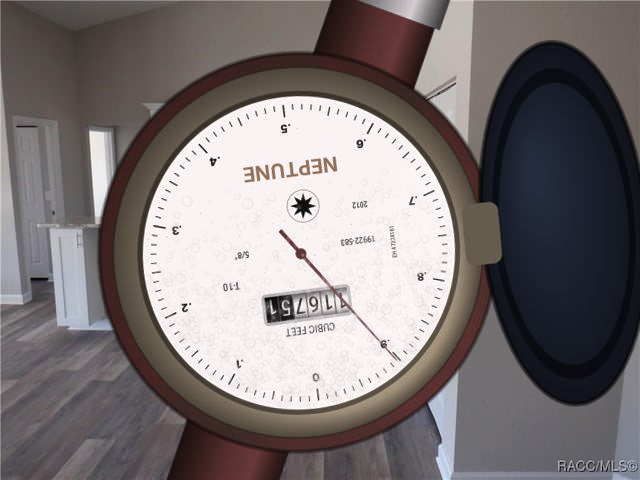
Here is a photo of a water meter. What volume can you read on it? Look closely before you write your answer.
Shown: 116750.90 ft³
